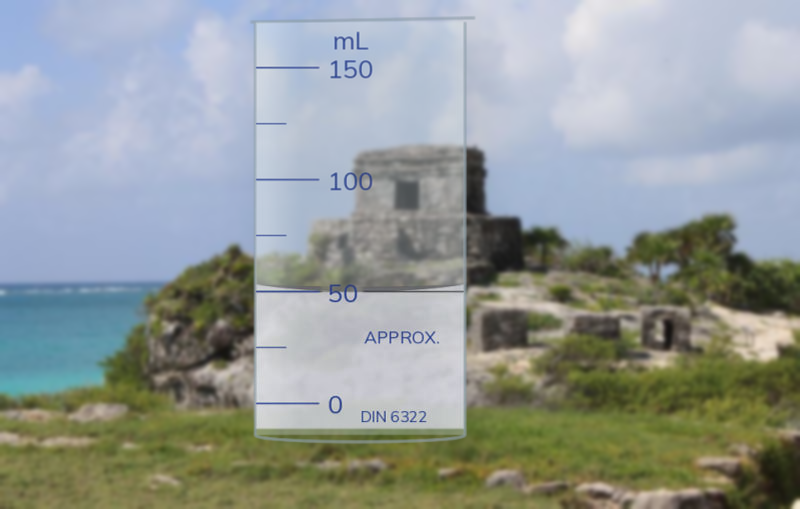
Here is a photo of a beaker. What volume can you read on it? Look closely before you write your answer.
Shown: 50 mL
